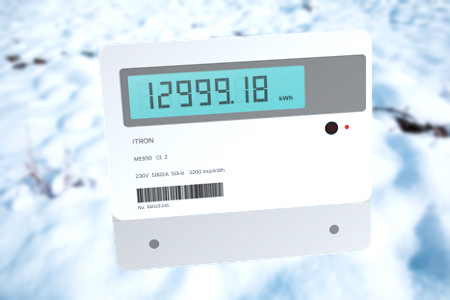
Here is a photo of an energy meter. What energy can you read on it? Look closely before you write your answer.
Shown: 12999.18 kWh
